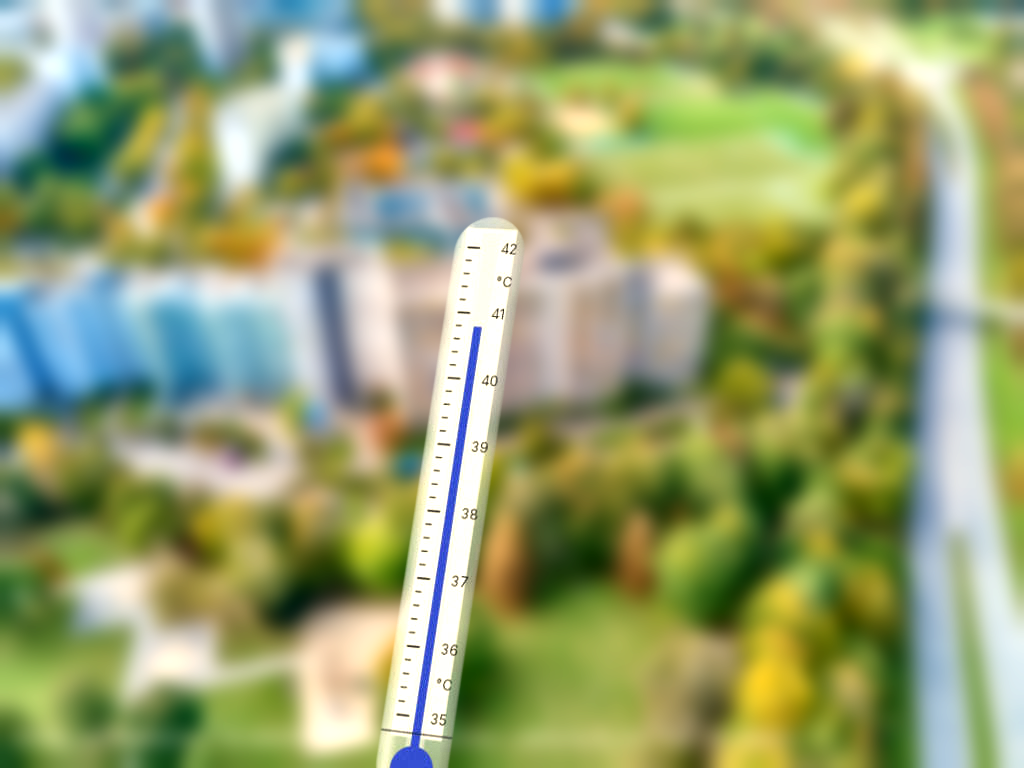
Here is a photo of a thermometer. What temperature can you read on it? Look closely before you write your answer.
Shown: 40.8 °C
